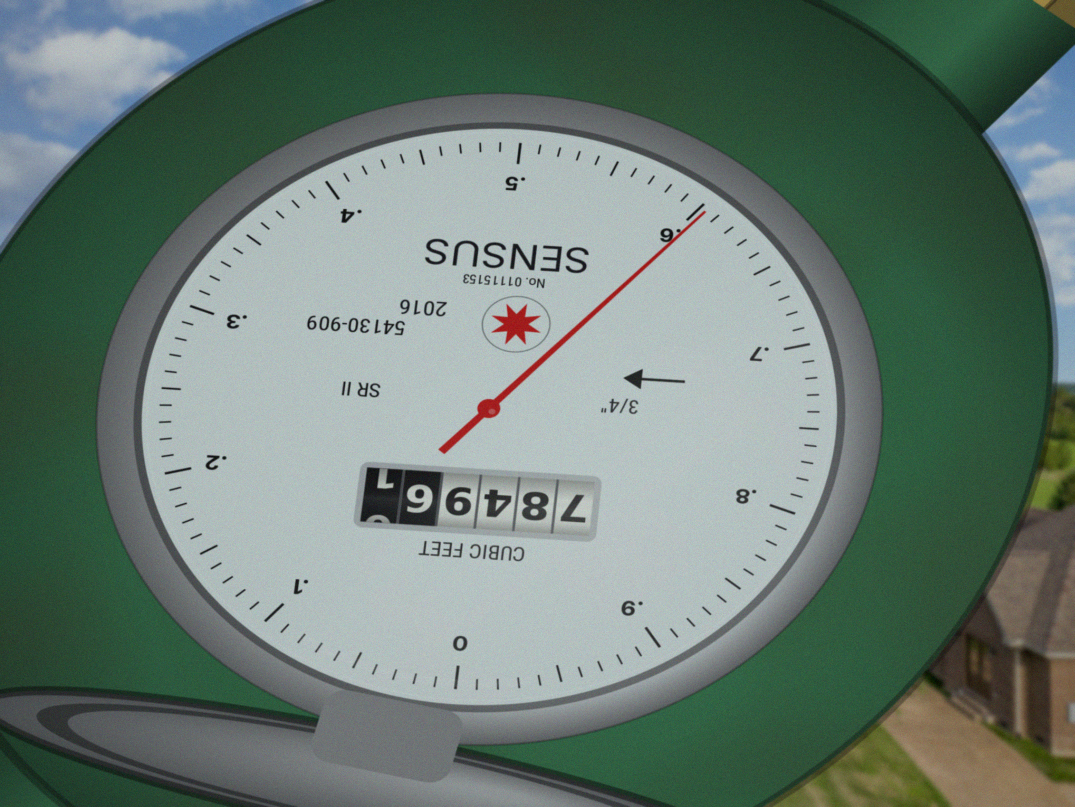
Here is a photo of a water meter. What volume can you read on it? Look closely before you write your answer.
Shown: 784960.60 ft³
